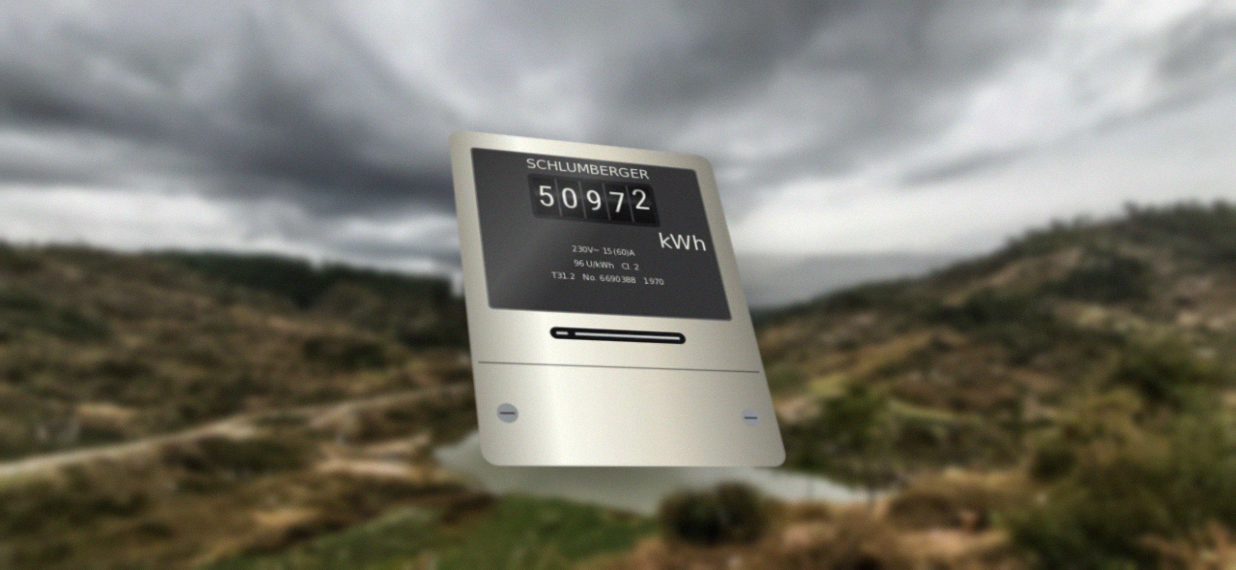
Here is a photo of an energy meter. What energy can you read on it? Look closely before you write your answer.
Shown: 50972 kWh
